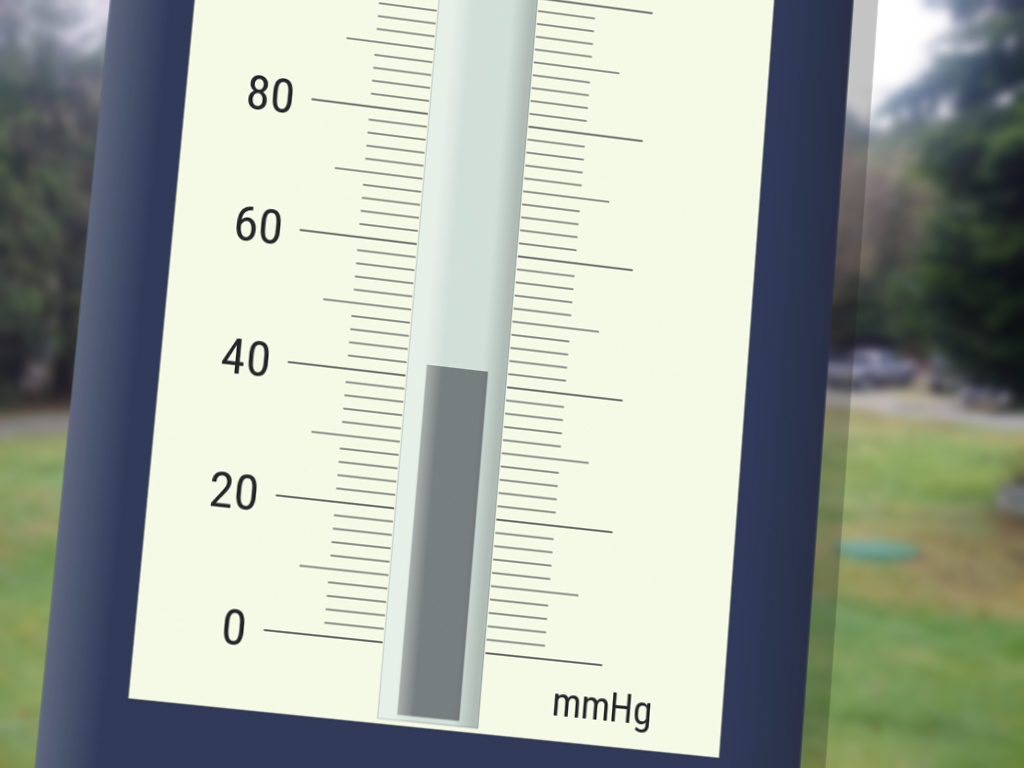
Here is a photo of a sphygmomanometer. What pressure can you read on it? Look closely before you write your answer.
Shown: 42 mmHg
